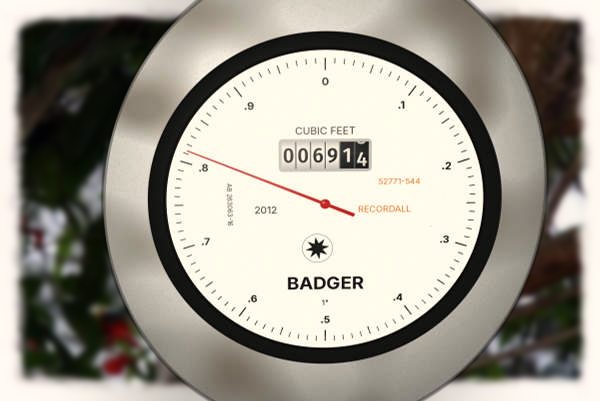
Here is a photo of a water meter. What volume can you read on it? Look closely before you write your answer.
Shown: 6913.81 ft³
